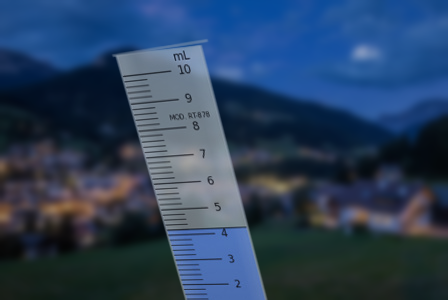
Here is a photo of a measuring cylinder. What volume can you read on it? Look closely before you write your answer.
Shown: 4.2 mL
